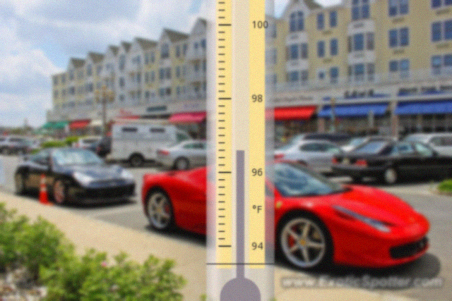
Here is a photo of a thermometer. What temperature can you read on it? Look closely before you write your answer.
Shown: 96.6 °F
